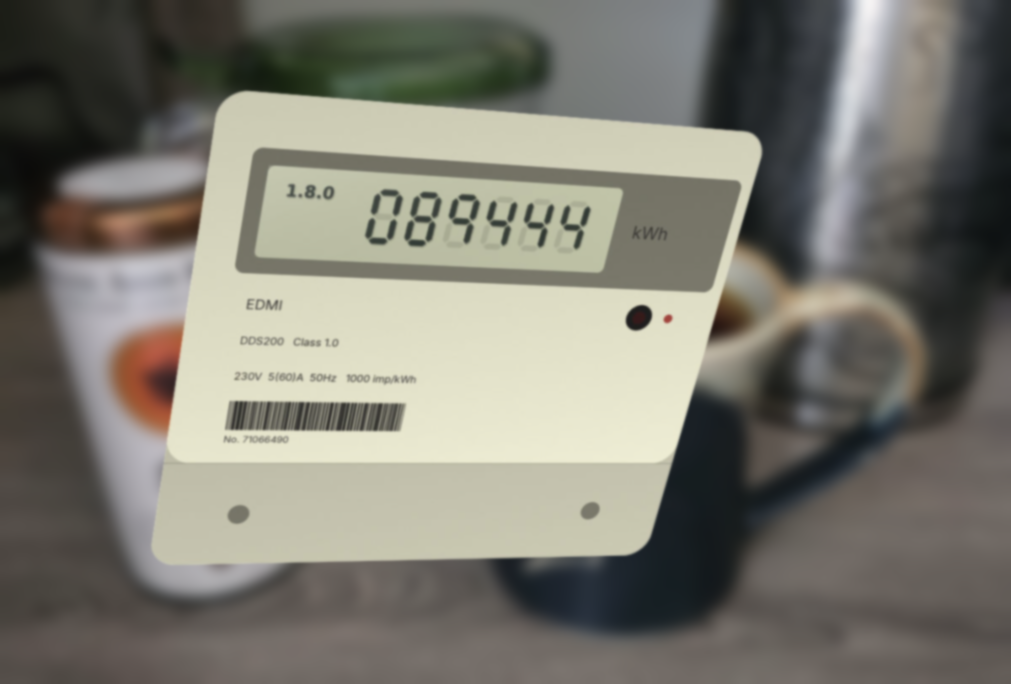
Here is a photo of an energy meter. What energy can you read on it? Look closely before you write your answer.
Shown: 89444 kWh
